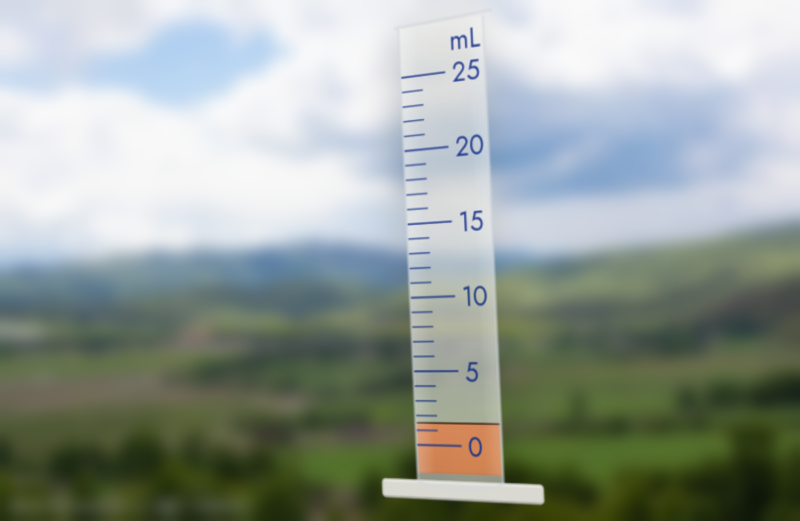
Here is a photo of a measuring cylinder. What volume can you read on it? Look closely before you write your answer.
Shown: 1.5 mL
